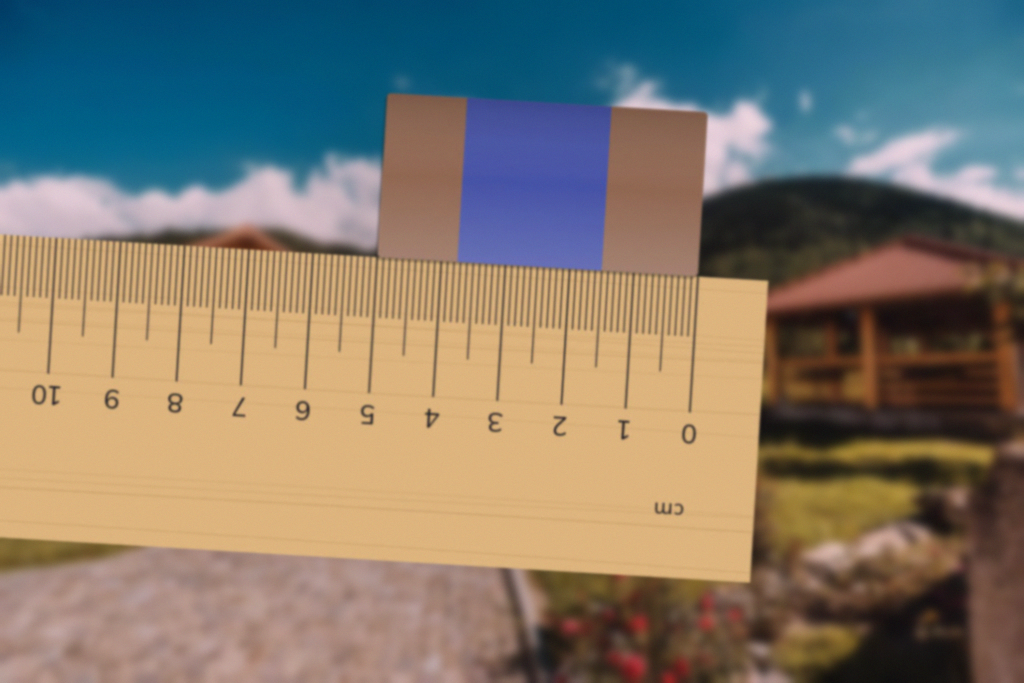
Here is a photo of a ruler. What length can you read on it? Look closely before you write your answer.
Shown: 5 cm
